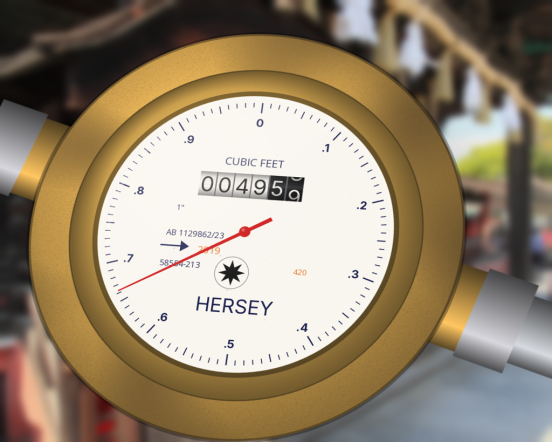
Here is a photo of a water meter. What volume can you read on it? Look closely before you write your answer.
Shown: 4958.66 ft³
